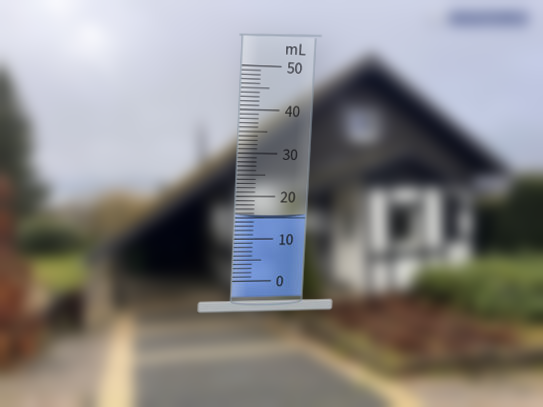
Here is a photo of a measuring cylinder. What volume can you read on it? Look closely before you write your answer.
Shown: 15 mL
